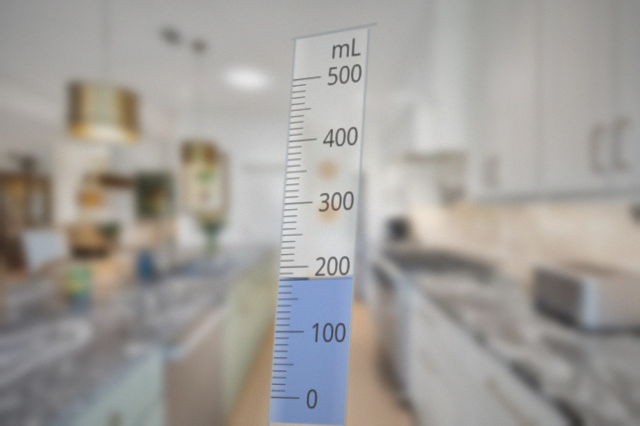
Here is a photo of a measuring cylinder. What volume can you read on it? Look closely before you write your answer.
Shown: 180 mL
